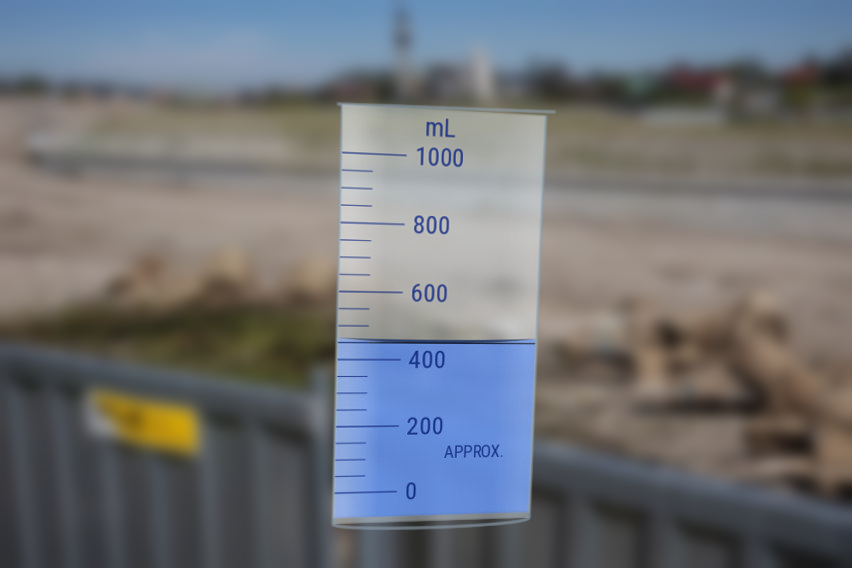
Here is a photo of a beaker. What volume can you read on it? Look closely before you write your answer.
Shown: 450 mL
